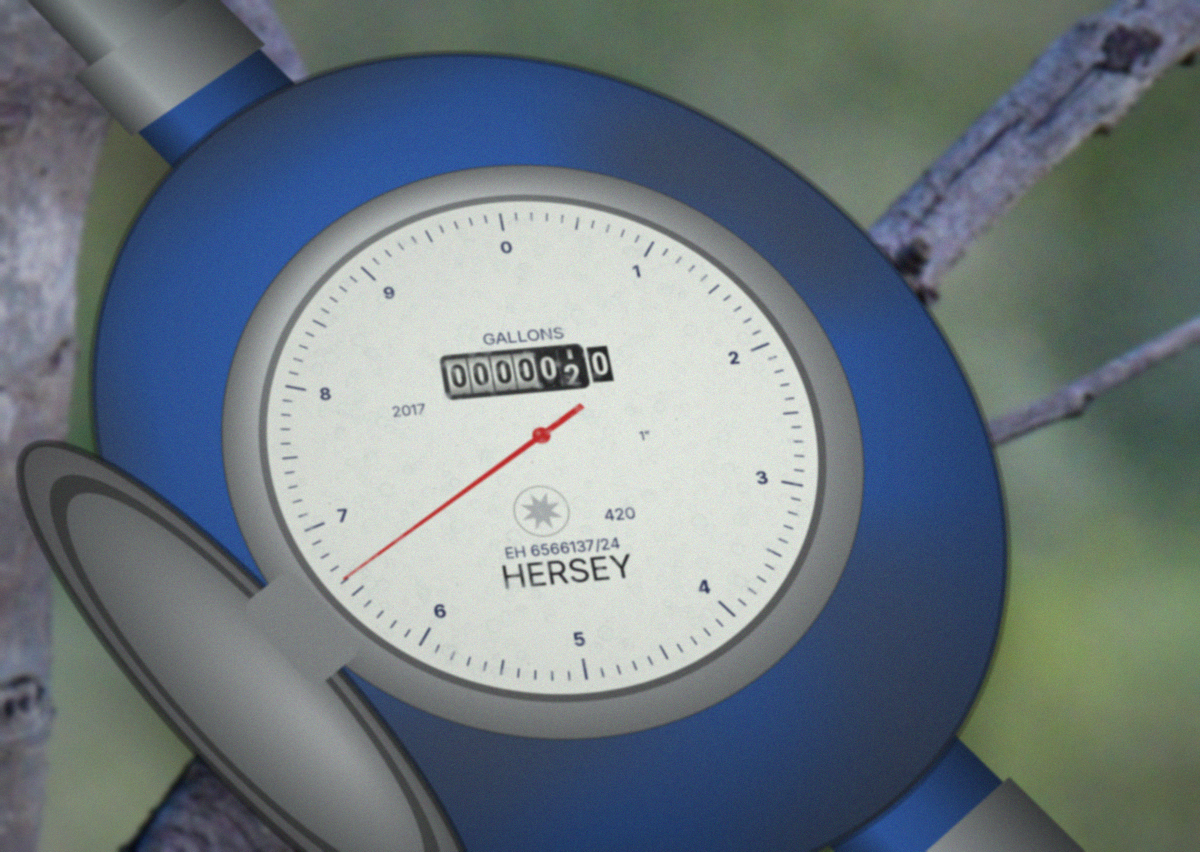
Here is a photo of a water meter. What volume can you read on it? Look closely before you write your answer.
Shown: 16.6 gal
